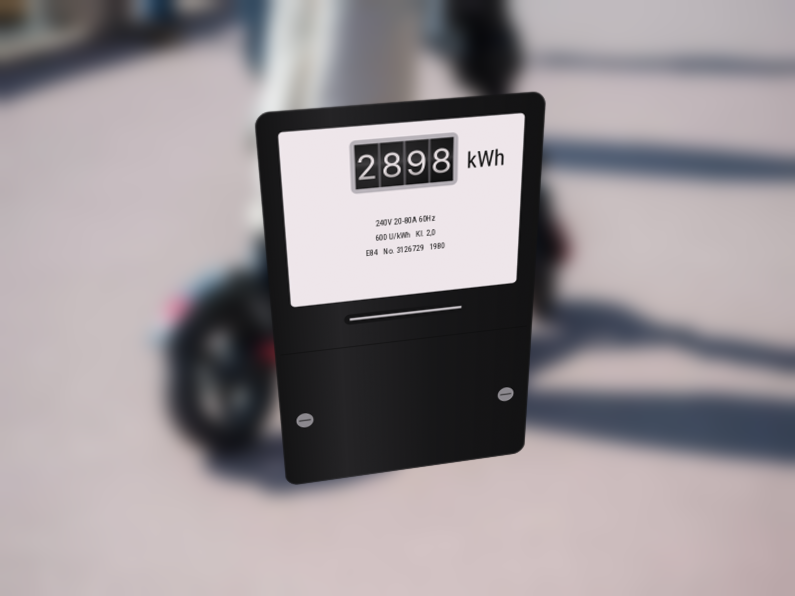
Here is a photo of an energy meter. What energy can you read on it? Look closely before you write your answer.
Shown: 2898 kWh
